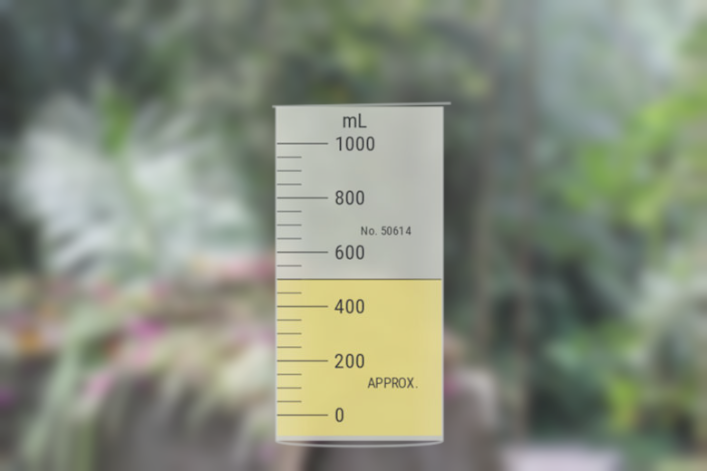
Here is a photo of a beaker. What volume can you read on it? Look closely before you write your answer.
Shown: 500 mL
